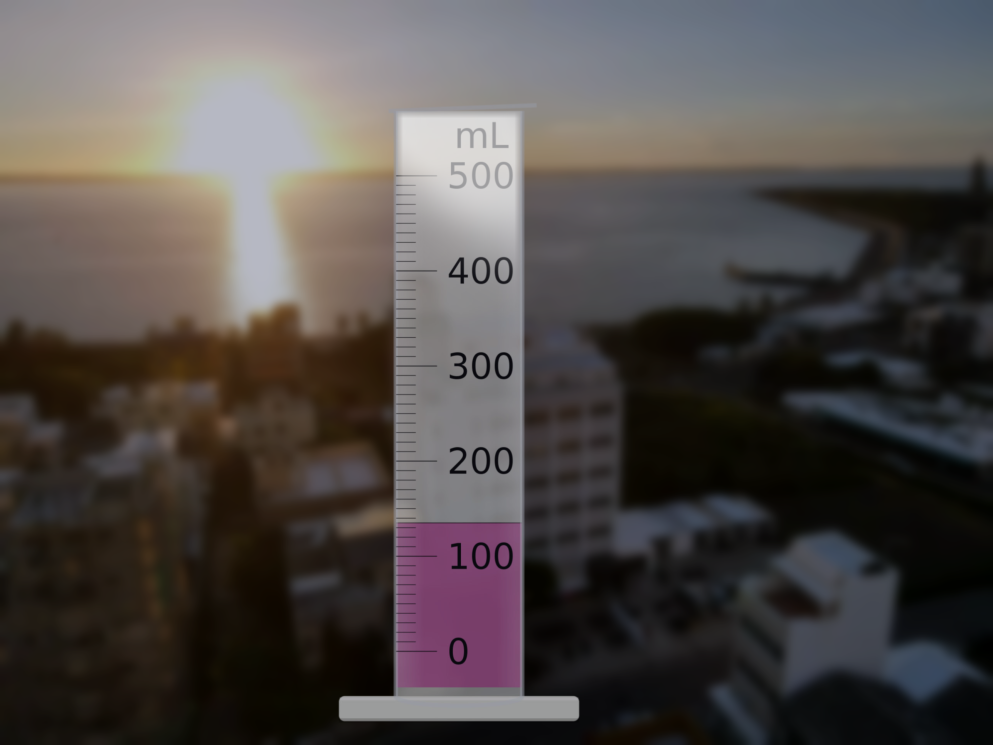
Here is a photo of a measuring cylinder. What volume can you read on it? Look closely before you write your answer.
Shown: 135 mL
